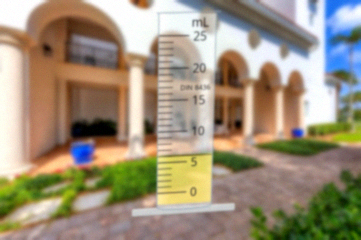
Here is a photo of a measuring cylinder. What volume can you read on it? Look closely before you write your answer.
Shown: 6 mL
